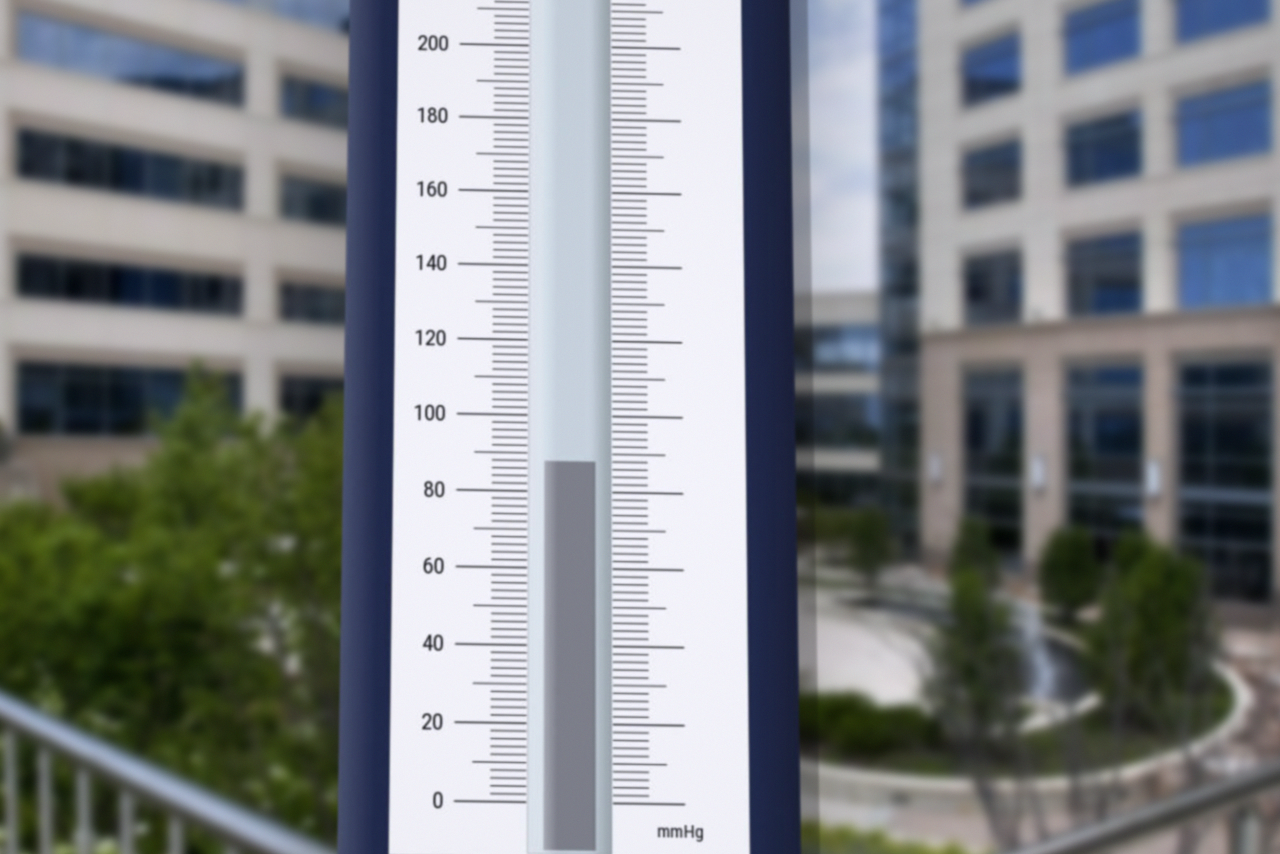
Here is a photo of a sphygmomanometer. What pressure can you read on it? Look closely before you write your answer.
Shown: 88 mmHg
